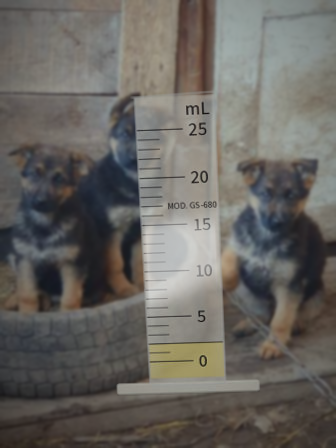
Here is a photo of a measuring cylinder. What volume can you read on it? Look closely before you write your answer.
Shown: 2 mL
